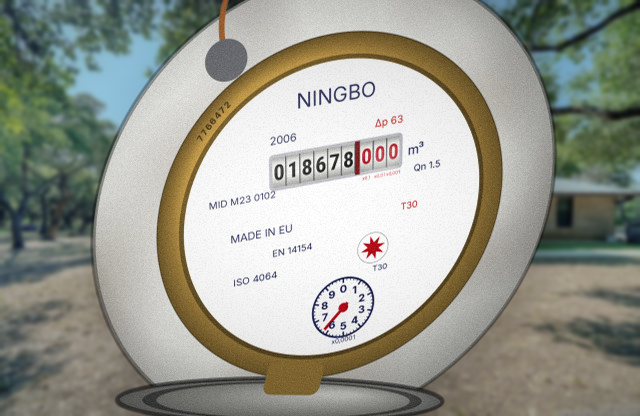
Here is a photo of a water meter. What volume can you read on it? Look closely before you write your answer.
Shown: 18678.0006 m³
